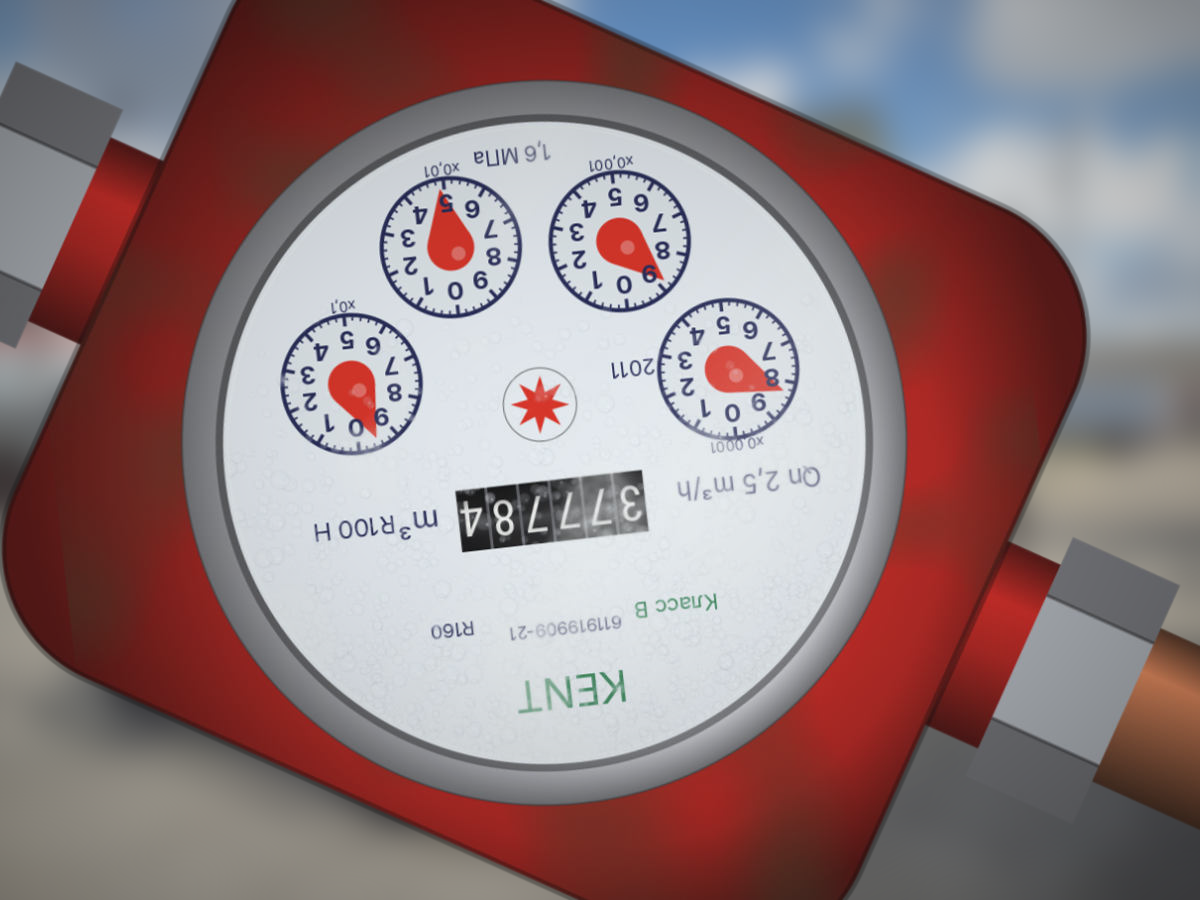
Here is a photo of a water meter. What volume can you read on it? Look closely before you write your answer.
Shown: 377783.9488 m³
